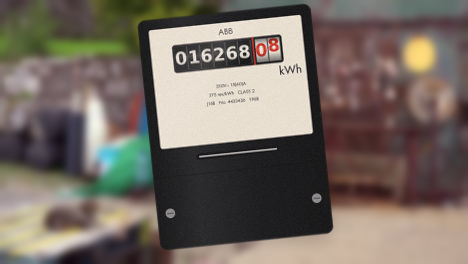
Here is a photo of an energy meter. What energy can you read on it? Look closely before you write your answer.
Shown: 16268.08 kWh
